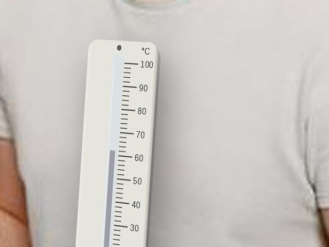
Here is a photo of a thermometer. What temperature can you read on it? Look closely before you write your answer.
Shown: 62 °C
